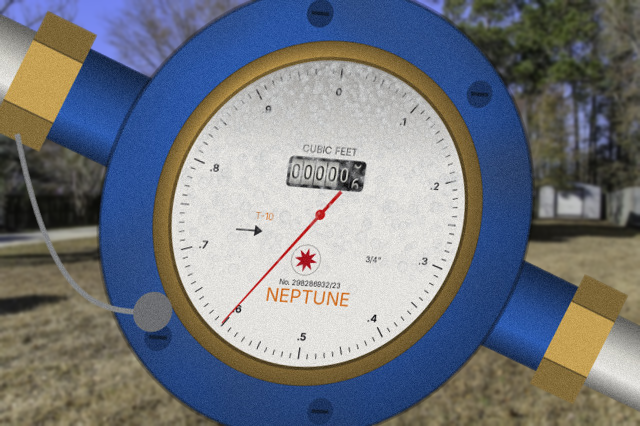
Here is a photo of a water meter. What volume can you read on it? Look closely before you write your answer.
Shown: 5.60 ft³
